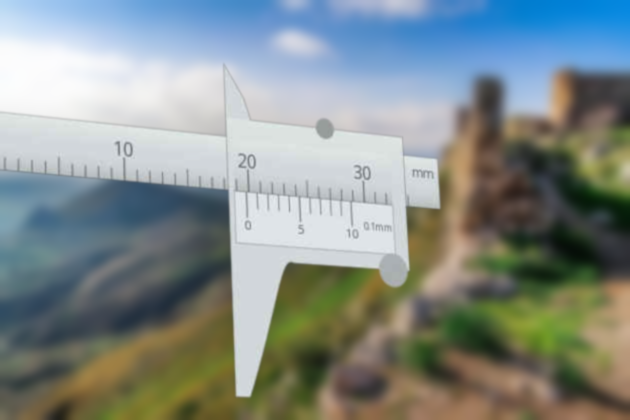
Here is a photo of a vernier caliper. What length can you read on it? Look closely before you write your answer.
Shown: 19.8 mm
